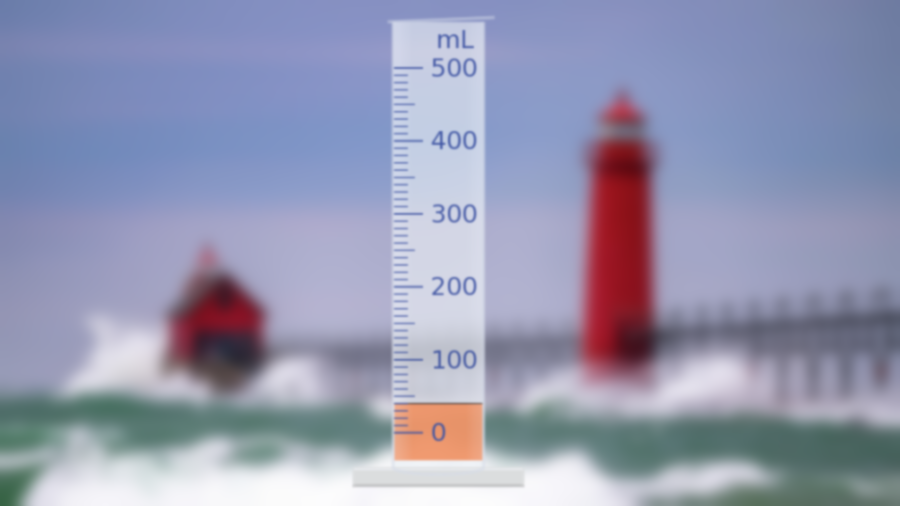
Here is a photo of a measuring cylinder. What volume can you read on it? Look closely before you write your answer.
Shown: 40 mL
